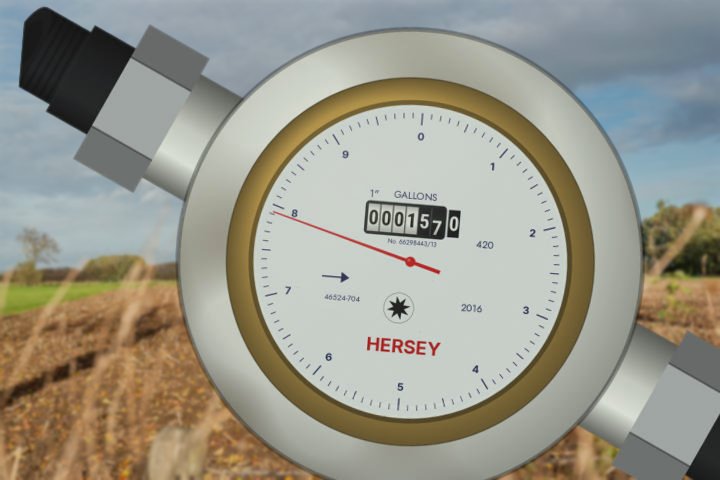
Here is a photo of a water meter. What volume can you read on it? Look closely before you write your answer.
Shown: 1567.9 gal
